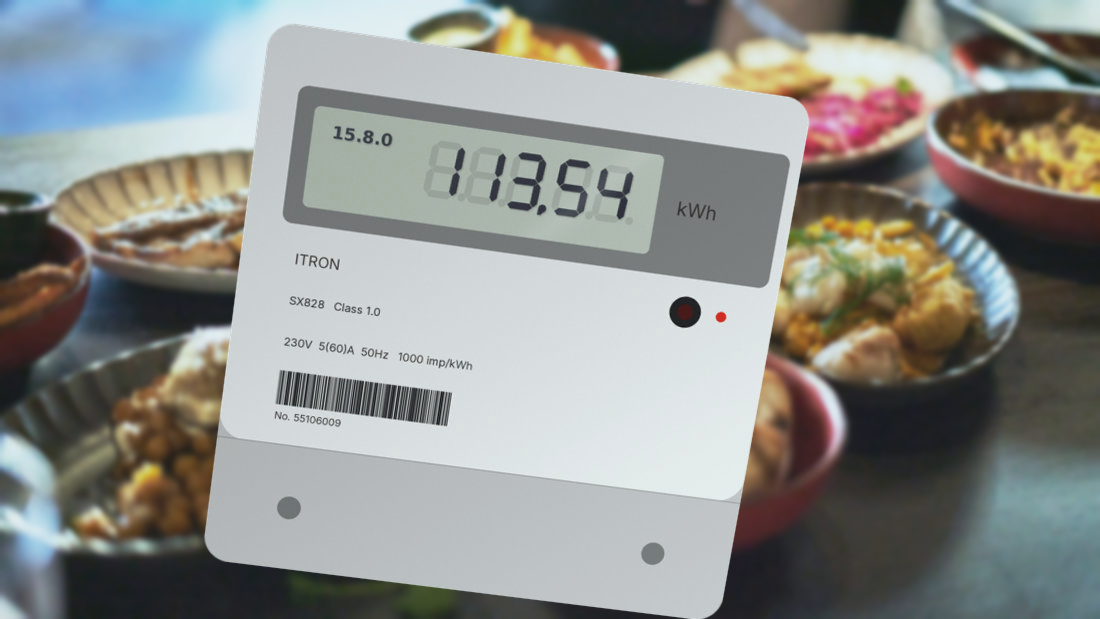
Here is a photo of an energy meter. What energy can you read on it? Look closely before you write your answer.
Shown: 113.54 kWh
